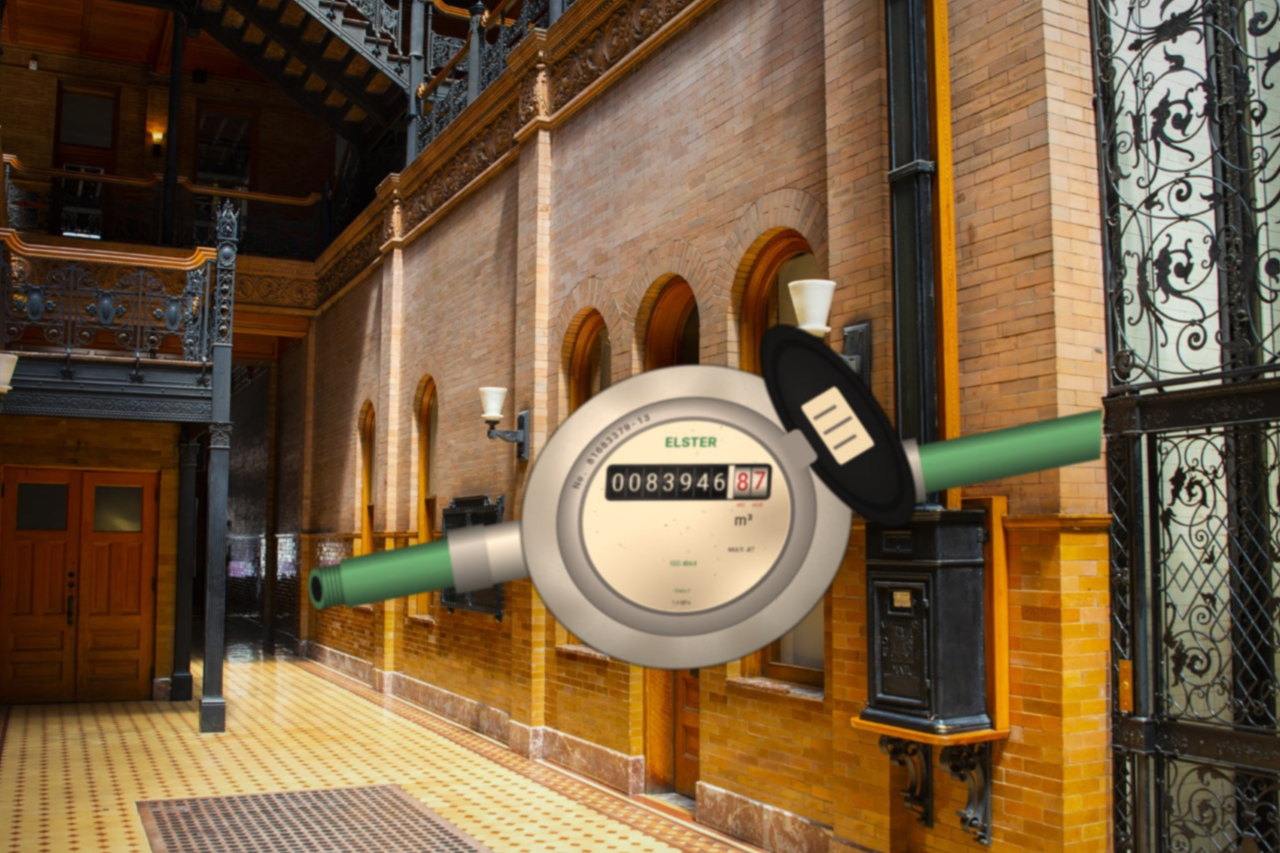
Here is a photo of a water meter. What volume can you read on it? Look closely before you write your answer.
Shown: 83946.87 m³
